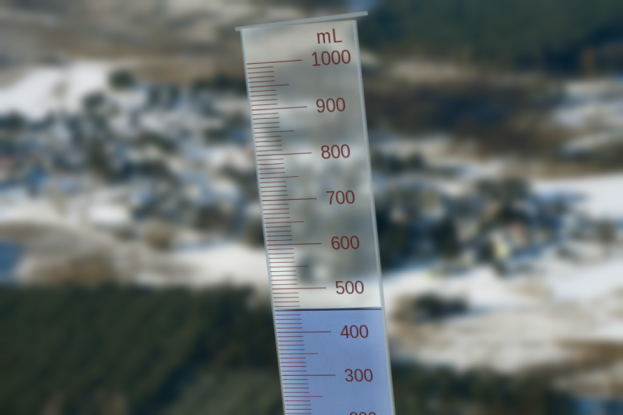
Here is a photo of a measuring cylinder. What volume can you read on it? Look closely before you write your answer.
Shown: 450 mL
